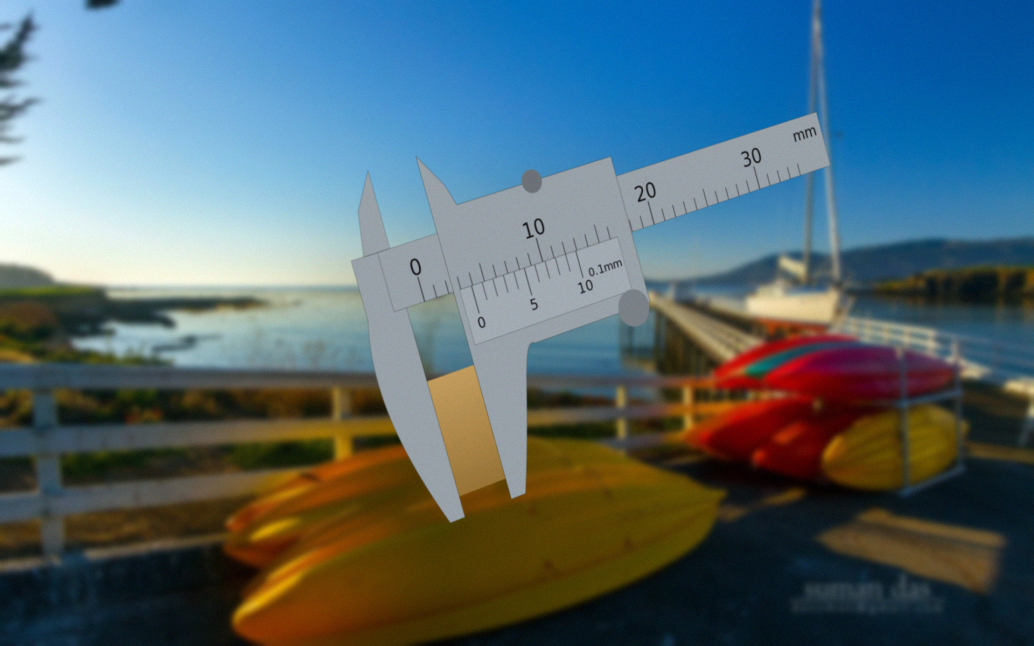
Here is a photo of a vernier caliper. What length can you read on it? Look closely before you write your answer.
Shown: 3.9 mm
